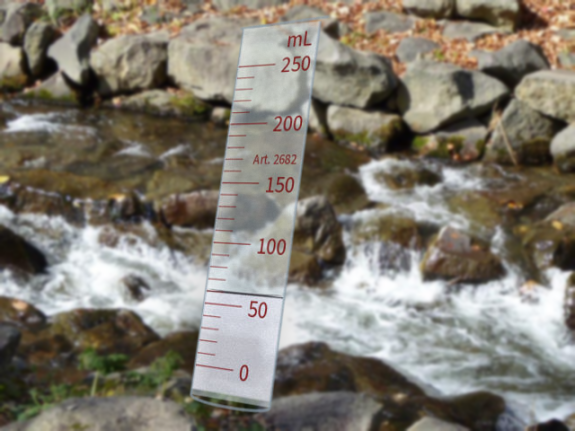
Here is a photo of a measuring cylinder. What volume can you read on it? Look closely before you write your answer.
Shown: 60 mL
